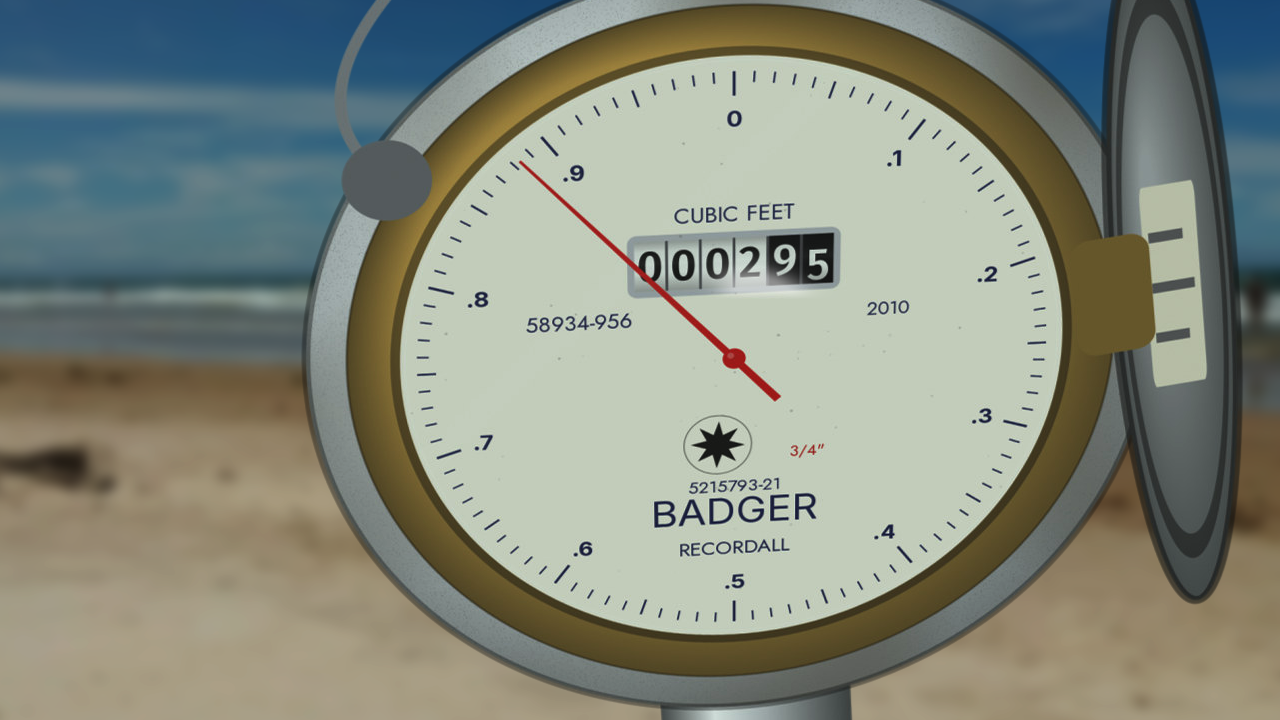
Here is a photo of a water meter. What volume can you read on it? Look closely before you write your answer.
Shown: 294.88 ft³
